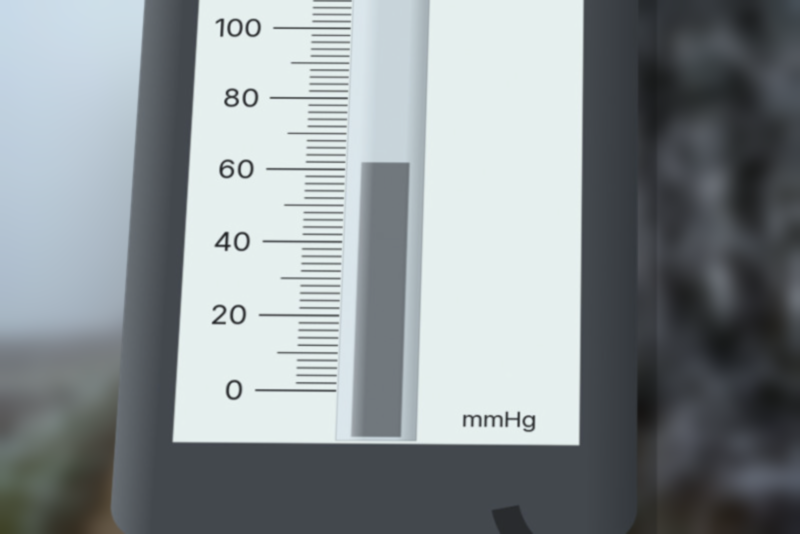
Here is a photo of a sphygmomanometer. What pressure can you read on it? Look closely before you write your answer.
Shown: 62 mmHg
